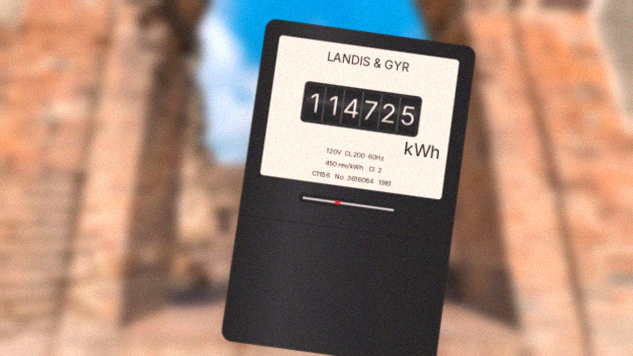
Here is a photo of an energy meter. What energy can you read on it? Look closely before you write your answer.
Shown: 114725 kWh
